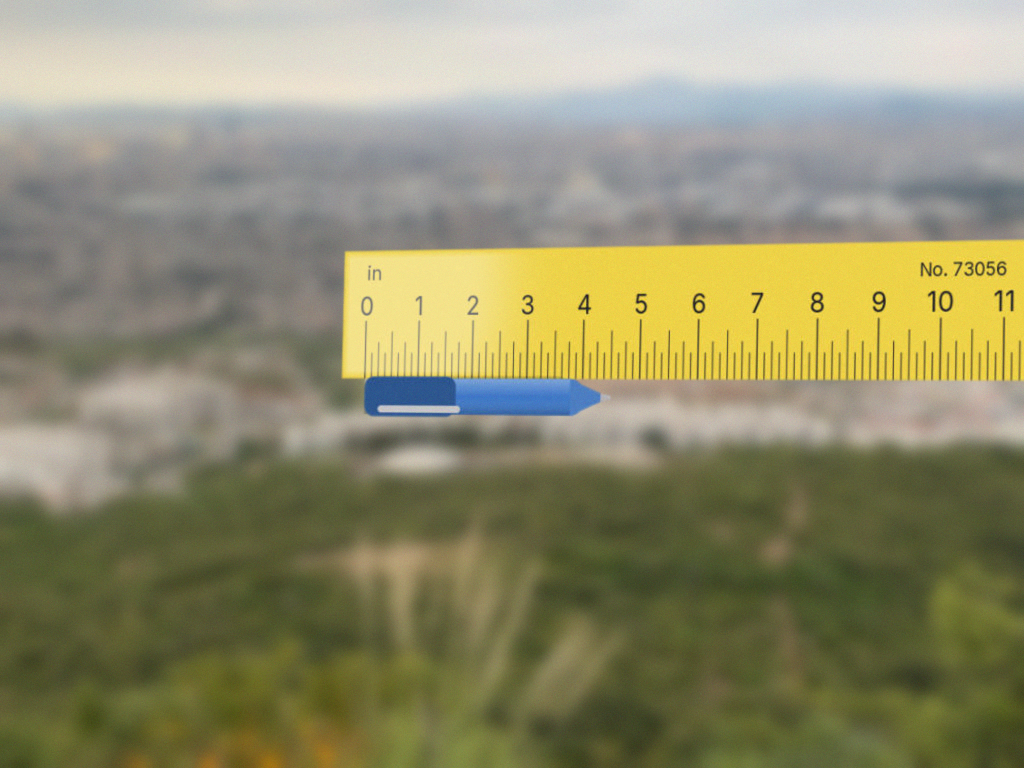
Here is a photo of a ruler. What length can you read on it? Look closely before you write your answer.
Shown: 4.5 in
